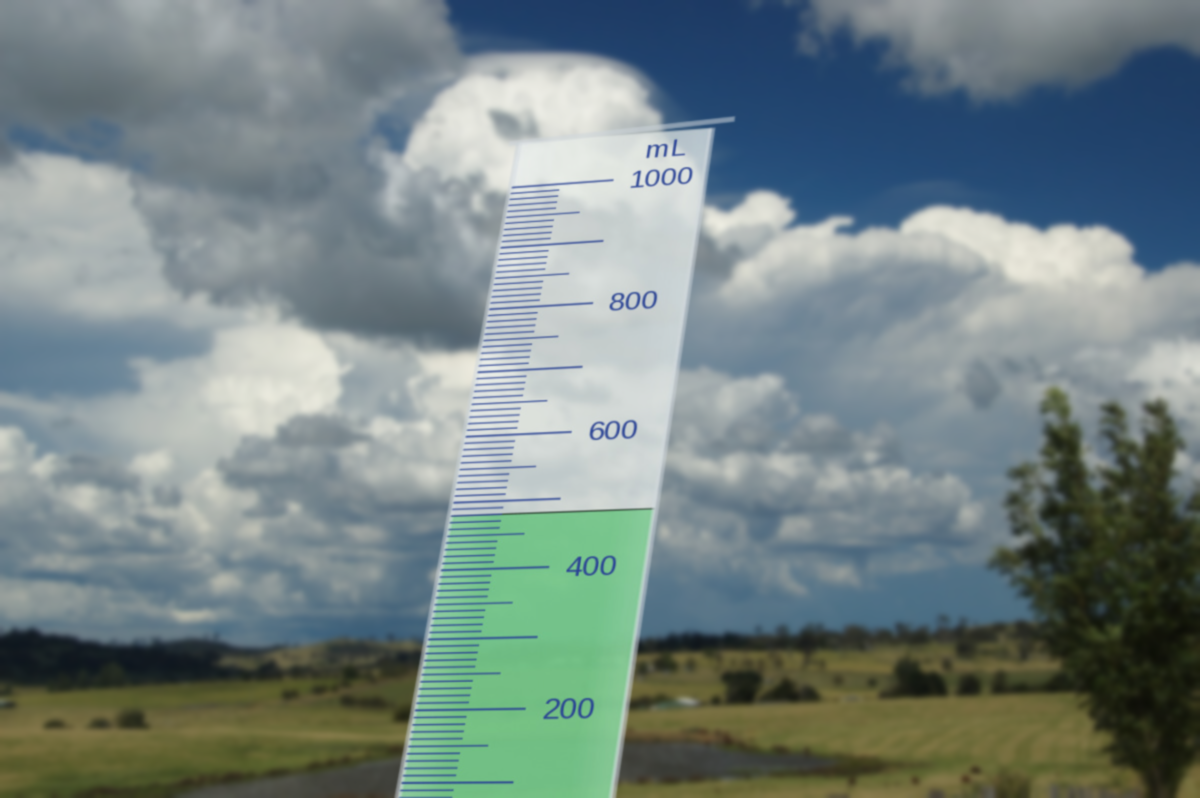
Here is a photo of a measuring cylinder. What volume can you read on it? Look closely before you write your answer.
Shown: 480 mL
